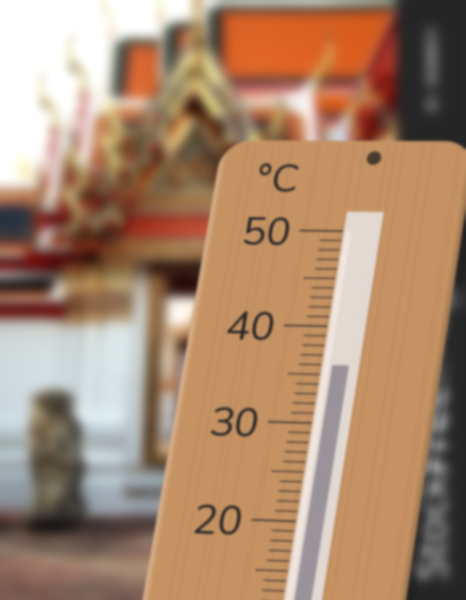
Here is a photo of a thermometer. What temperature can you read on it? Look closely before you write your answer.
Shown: 36 °C
